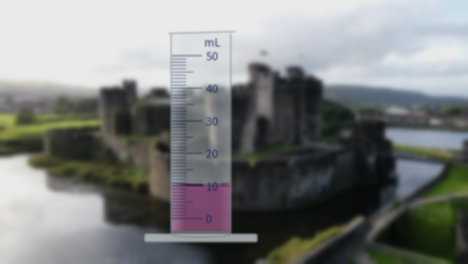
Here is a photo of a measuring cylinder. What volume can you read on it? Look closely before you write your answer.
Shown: 10 mL
